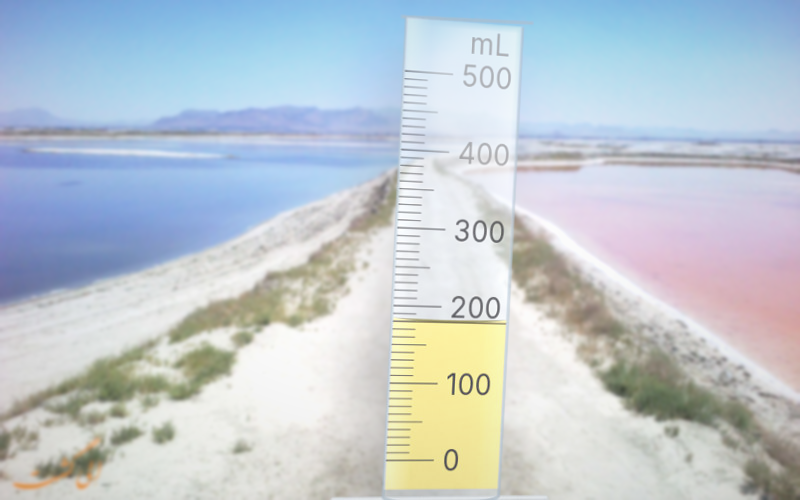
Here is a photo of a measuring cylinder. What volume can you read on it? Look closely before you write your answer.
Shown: 180 mL
